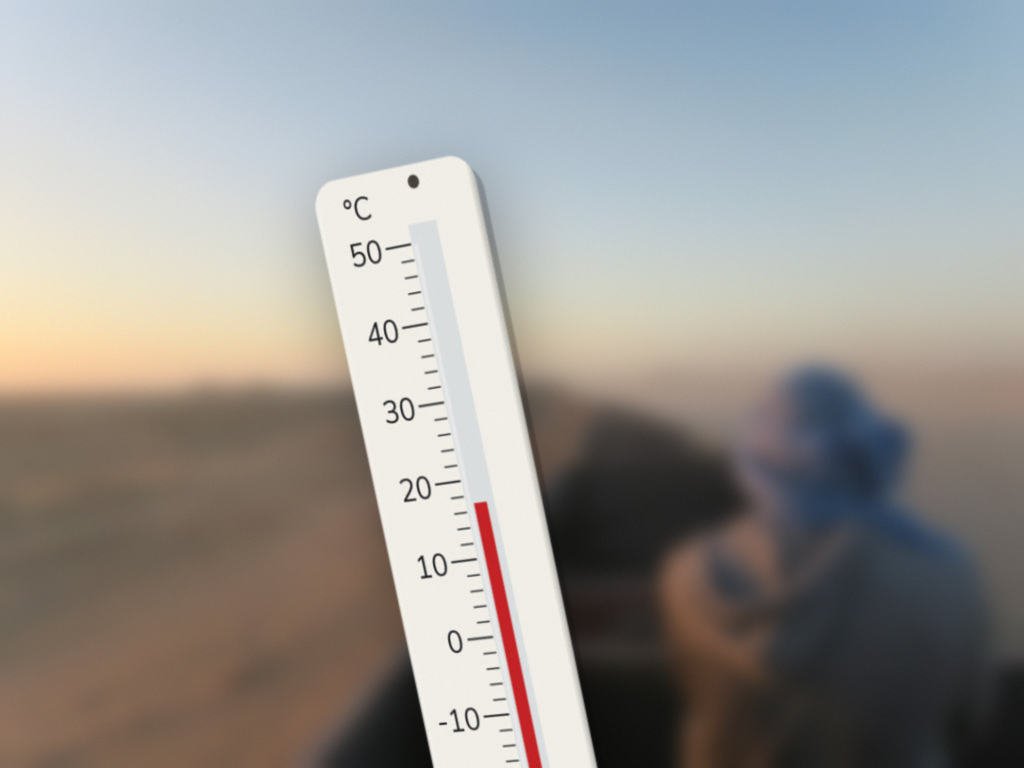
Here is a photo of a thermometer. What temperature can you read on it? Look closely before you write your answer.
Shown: 17 °C
